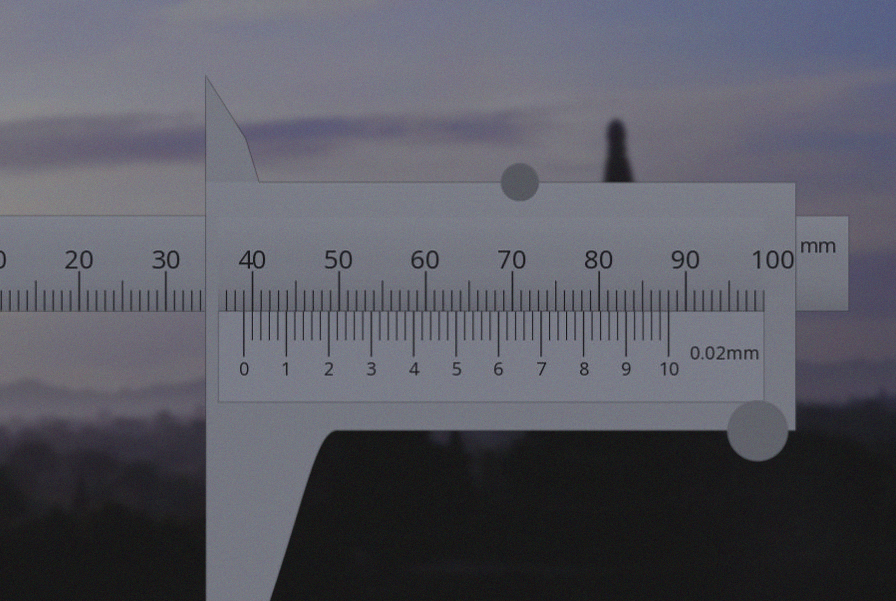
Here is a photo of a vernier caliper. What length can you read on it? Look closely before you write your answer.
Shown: 39.0 mm
